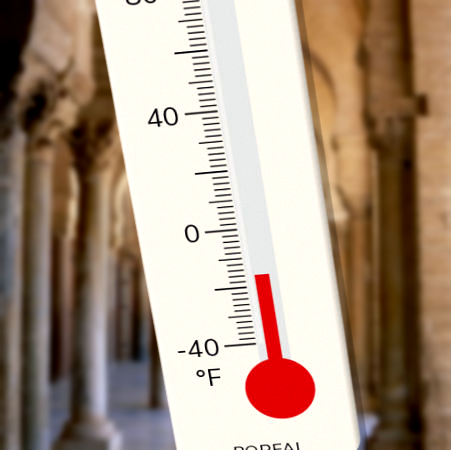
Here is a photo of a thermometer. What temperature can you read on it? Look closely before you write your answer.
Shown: -16 °F
